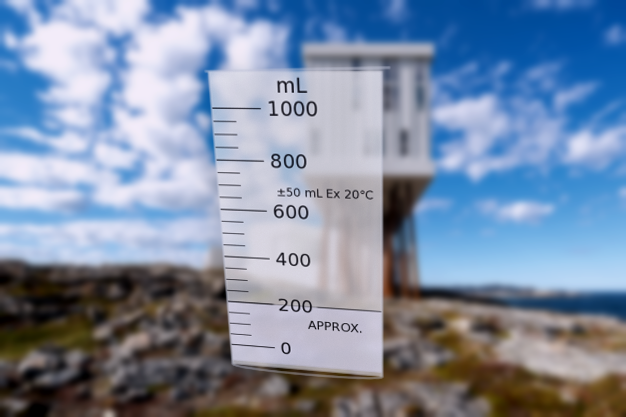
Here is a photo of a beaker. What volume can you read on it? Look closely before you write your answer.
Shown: 200 mL
